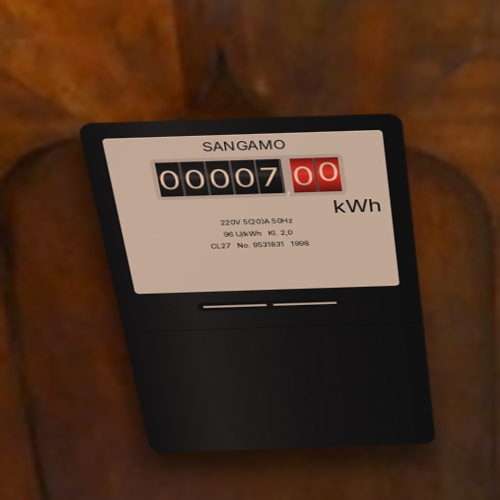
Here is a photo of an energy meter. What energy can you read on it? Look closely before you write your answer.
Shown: 7.00 kWh
